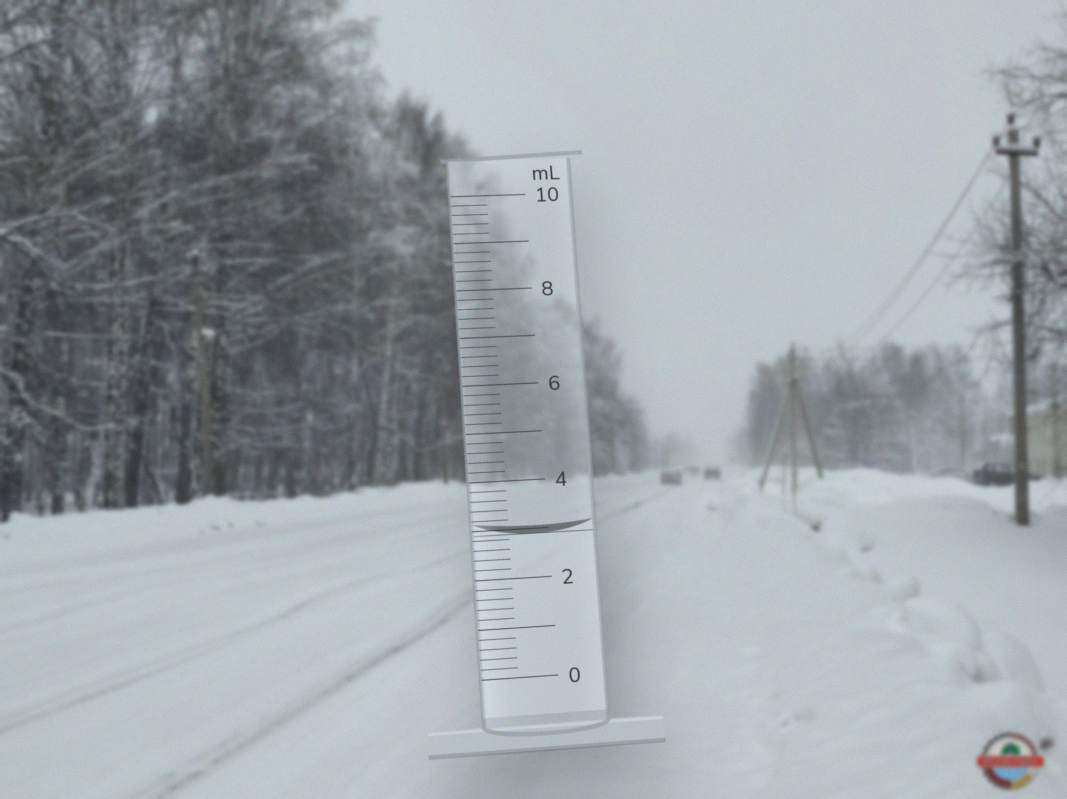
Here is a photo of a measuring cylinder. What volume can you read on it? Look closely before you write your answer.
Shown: 2.9 mL
